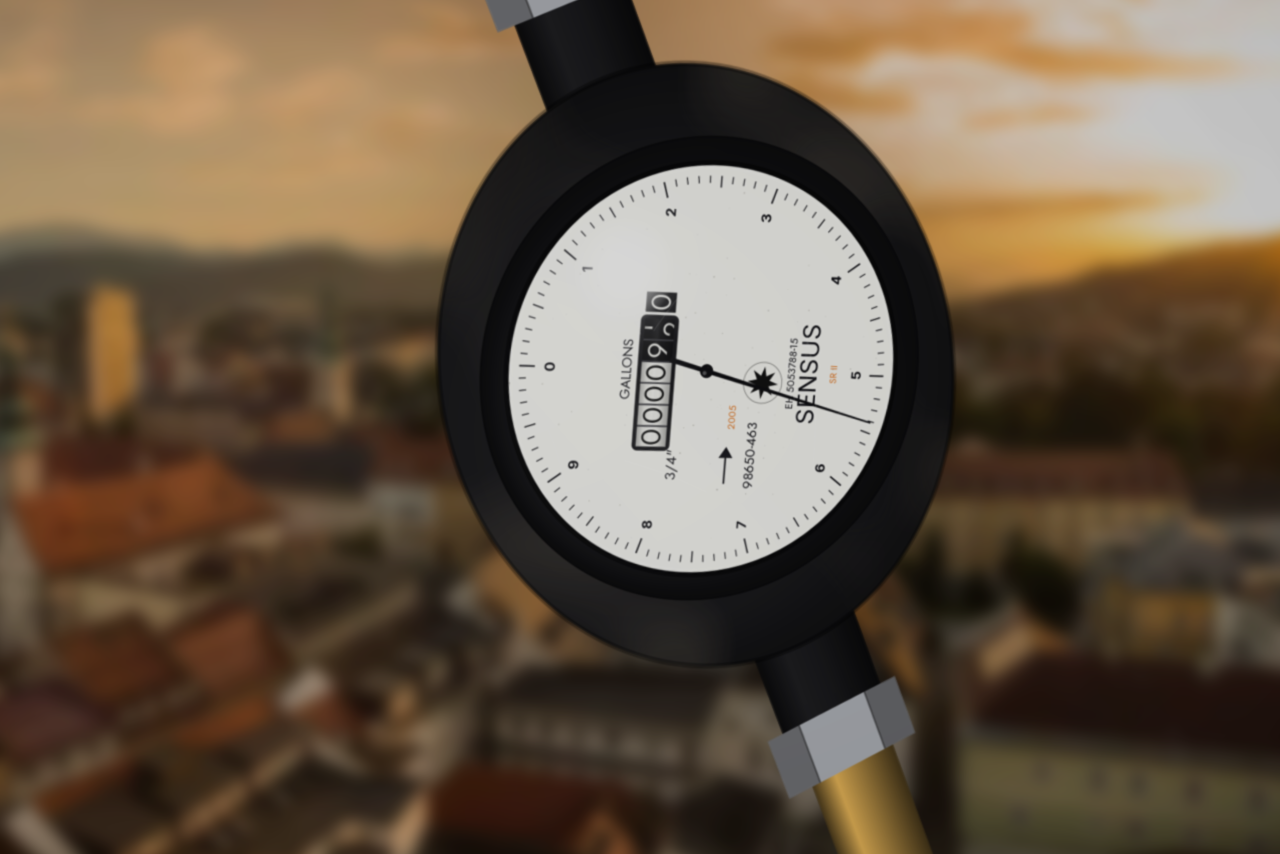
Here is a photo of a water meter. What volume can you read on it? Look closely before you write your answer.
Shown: 915.4 gal
